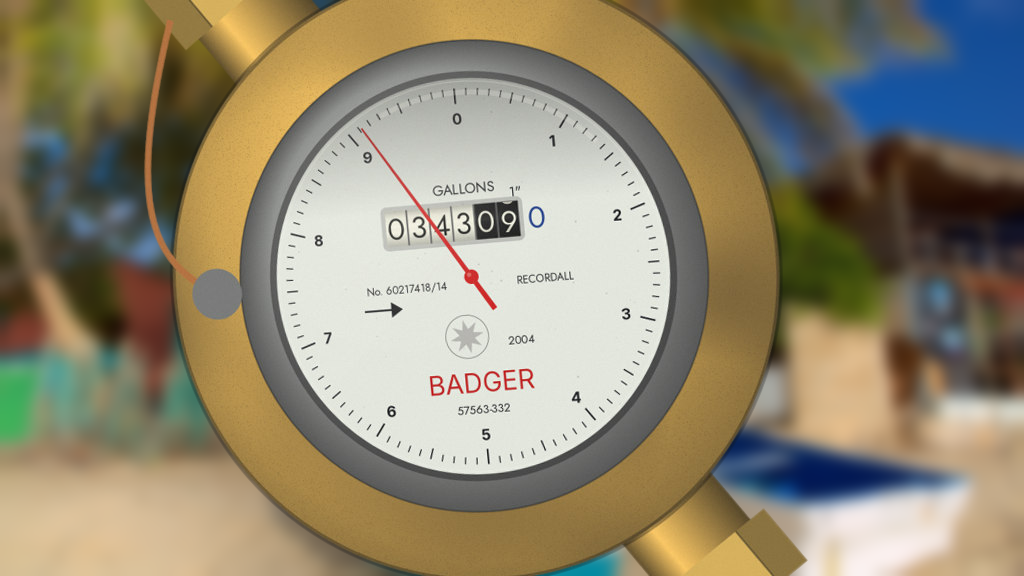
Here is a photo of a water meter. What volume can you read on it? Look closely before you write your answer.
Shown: 343089.1 gal
